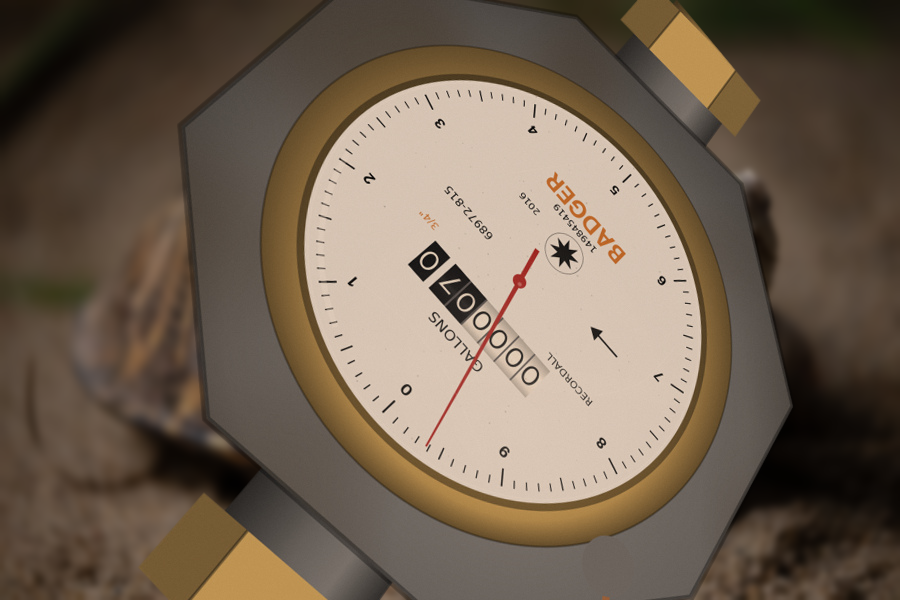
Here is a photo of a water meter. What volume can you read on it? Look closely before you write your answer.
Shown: 69.6 gal
